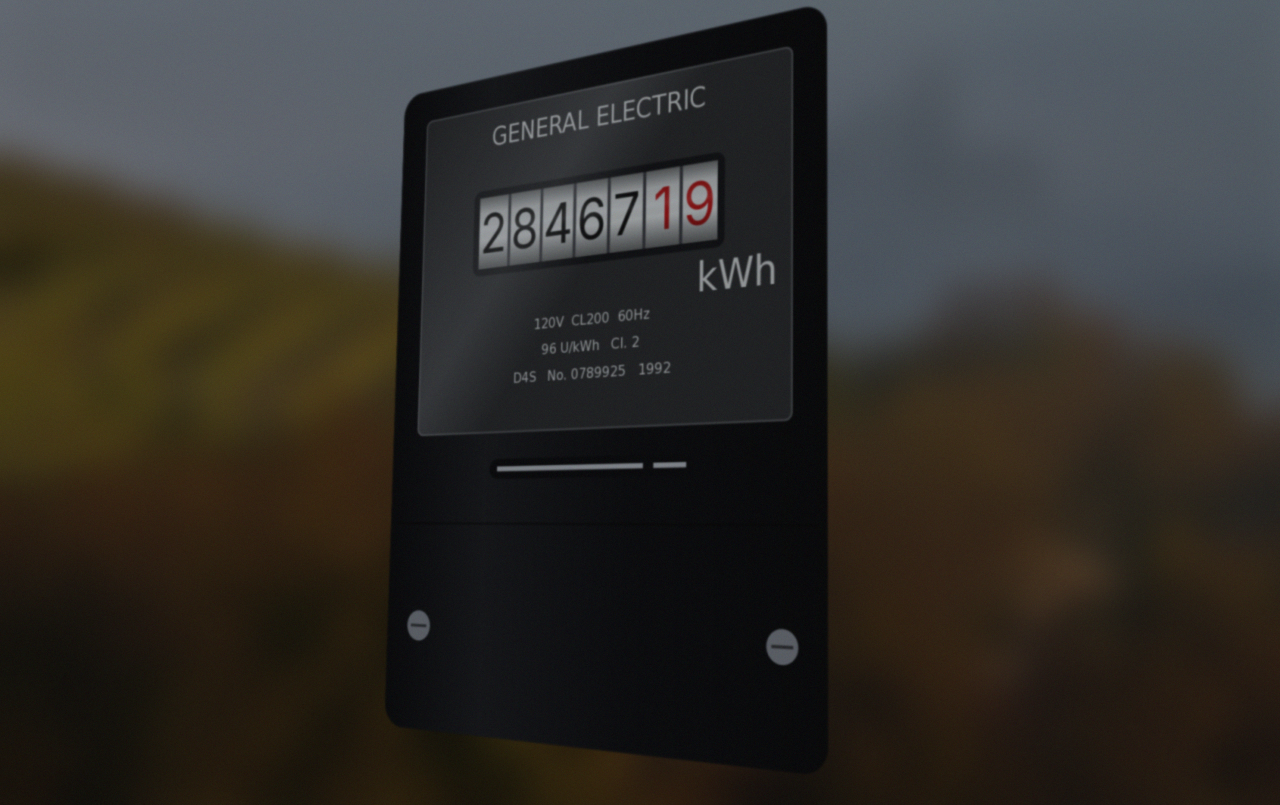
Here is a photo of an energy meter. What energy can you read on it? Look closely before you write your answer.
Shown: 28467.19 kWh
